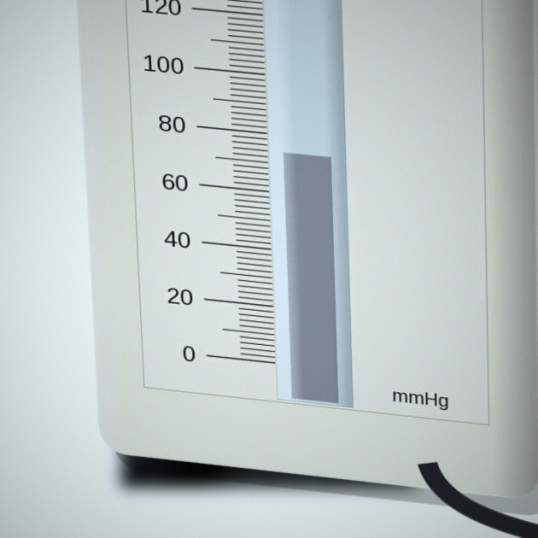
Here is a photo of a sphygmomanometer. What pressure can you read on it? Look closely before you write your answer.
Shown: 74 mmHg
